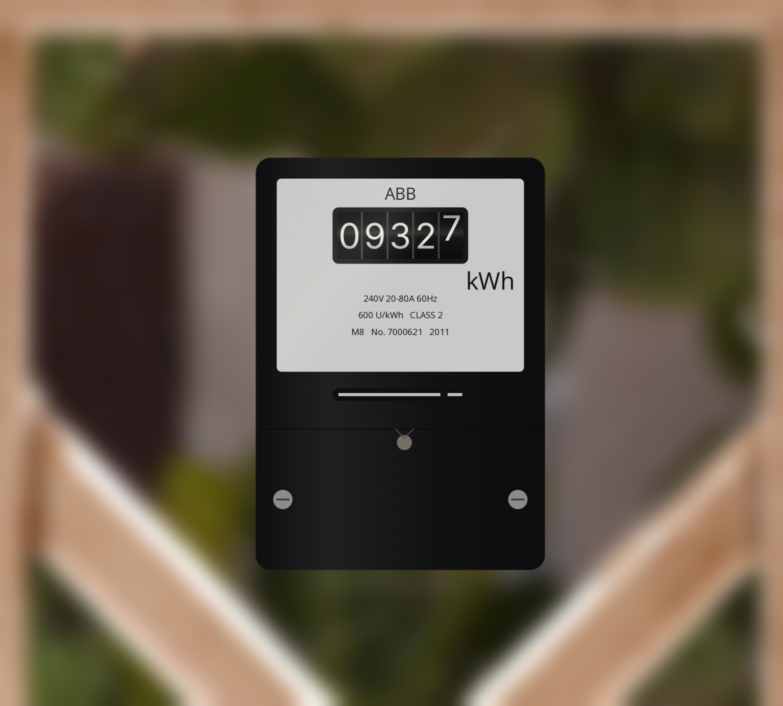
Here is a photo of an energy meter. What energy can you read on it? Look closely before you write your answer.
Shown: 9327 kWh
